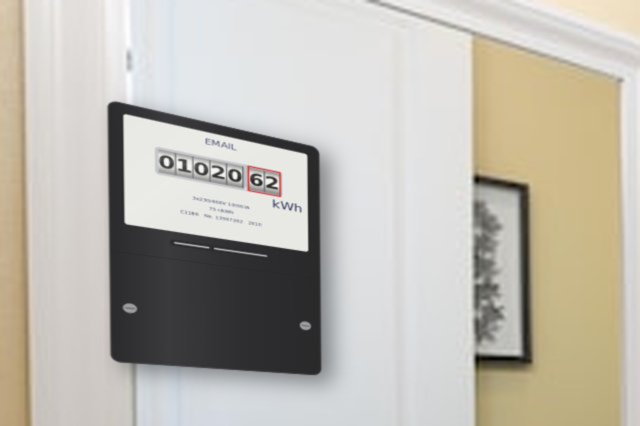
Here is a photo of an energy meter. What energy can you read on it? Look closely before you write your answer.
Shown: 1020.62 kWh
